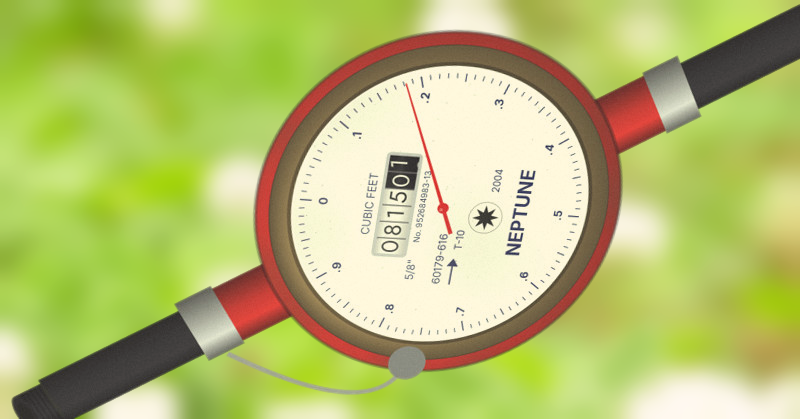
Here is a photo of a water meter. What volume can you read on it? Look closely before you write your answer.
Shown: 81501.18 ft³
